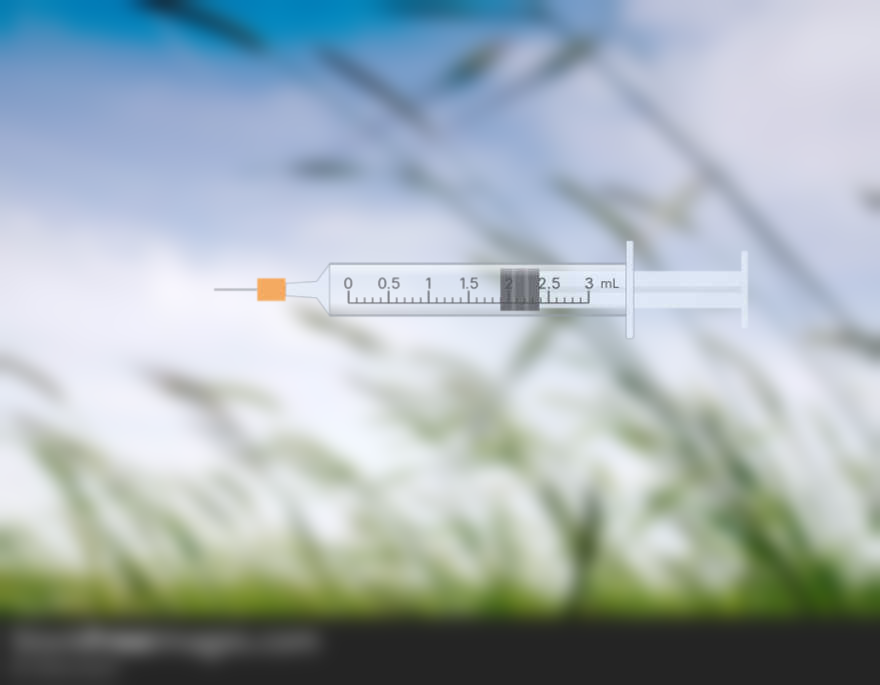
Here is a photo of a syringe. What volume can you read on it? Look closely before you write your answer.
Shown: 1.9 mL
